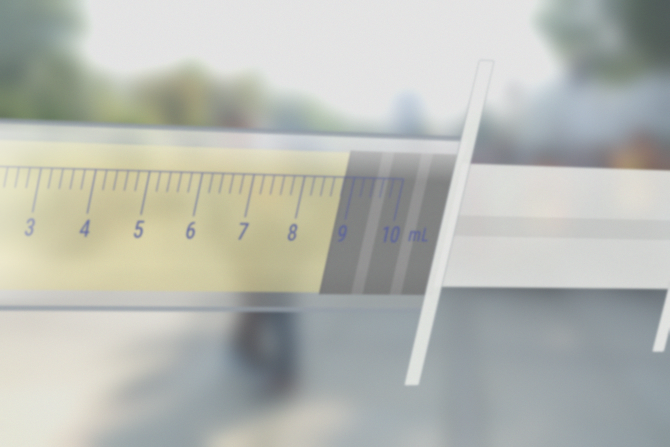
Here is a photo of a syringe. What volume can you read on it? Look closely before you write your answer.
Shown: 8.8 mL
